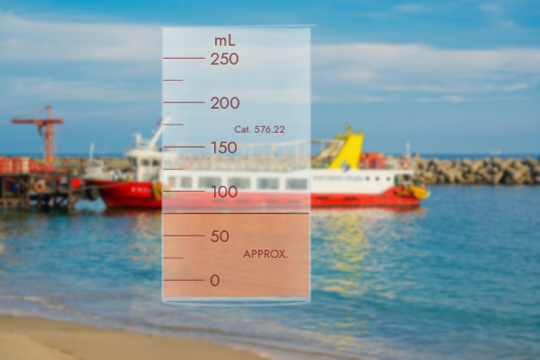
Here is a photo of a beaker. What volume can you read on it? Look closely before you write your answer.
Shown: 75 mL
